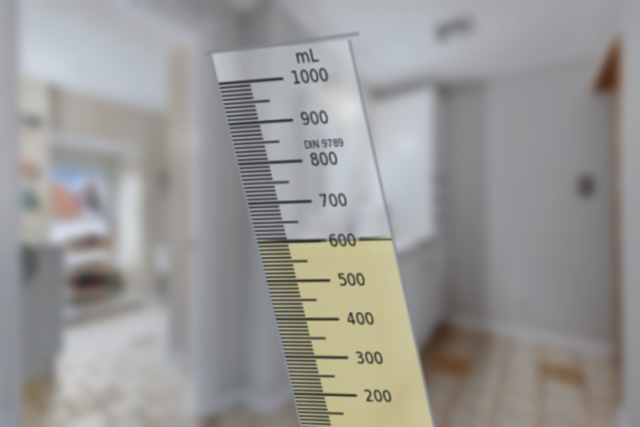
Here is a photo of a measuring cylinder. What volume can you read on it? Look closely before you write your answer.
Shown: 600 mL
